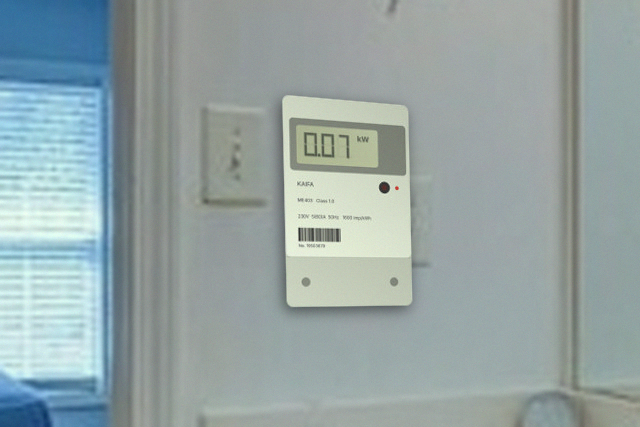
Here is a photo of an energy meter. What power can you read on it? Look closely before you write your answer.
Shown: 0.07 kW
